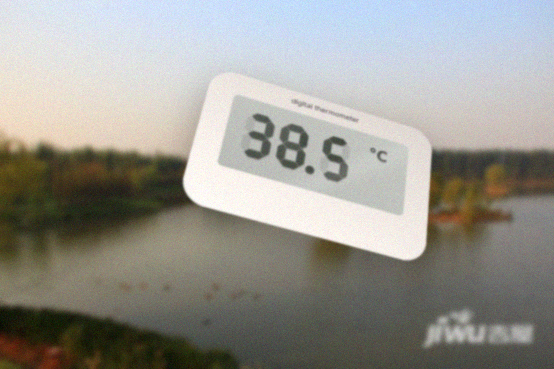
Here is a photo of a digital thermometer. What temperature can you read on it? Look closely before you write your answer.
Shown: 38.5 °C
